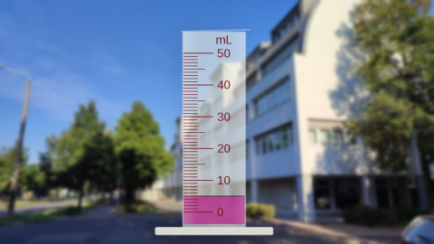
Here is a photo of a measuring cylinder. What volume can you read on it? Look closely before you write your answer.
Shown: 5 mL
